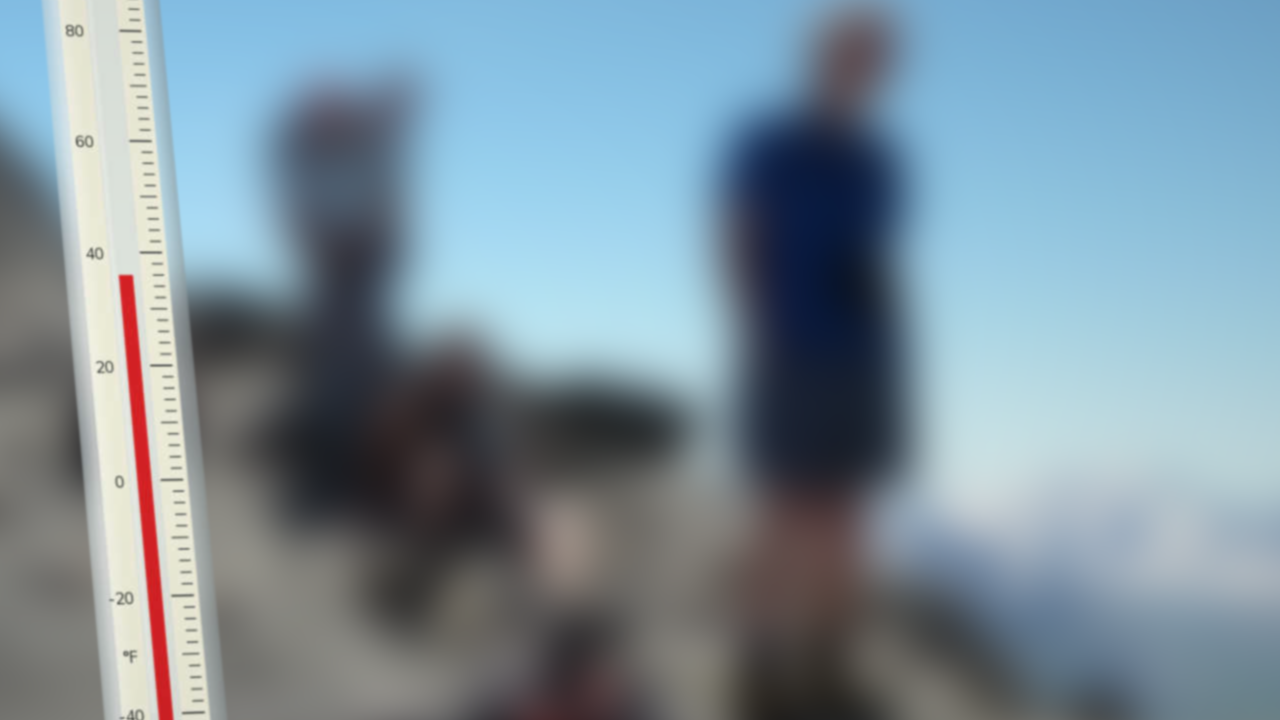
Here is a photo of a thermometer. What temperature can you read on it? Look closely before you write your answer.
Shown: 36 °F
